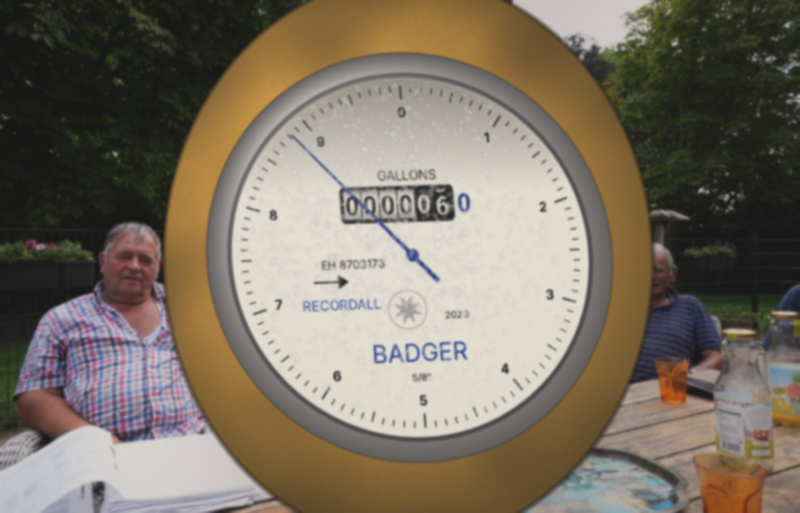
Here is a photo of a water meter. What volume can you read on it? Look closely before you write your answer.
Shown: 58.8 gal
